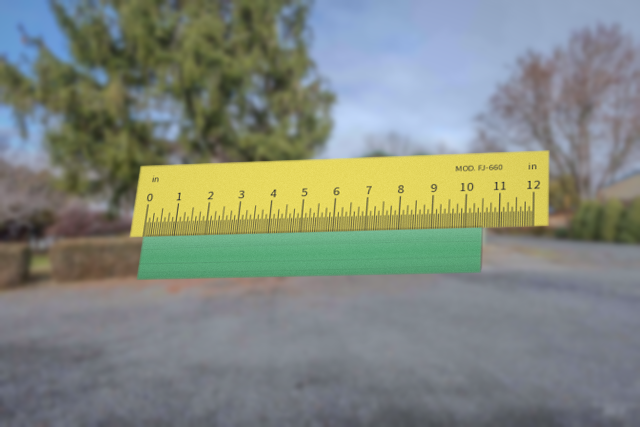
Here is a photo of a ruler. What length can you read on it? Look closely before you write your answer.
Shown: 10.5 in
